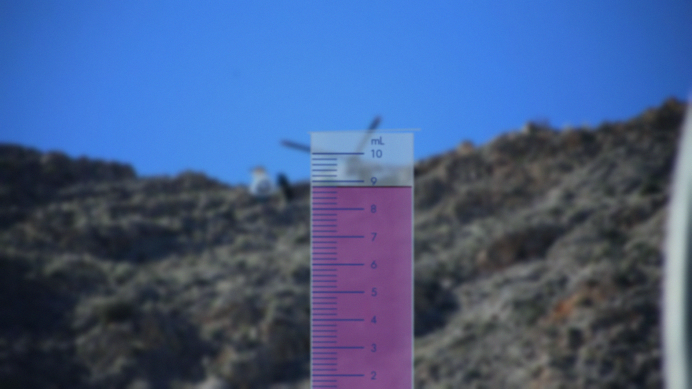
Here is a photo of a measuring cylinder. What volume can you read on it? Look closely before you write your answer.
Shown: 8.8 mL
